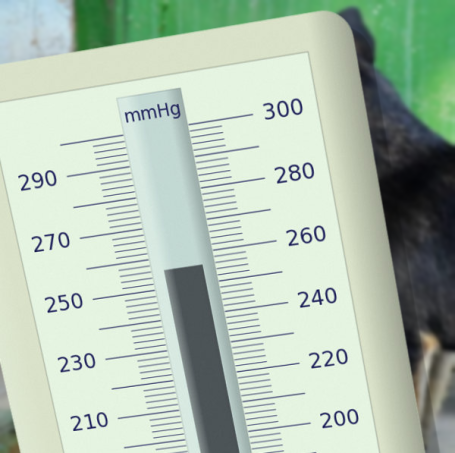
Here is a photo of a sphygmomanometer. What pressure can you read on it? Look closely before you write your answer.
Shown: 256 mmHg
